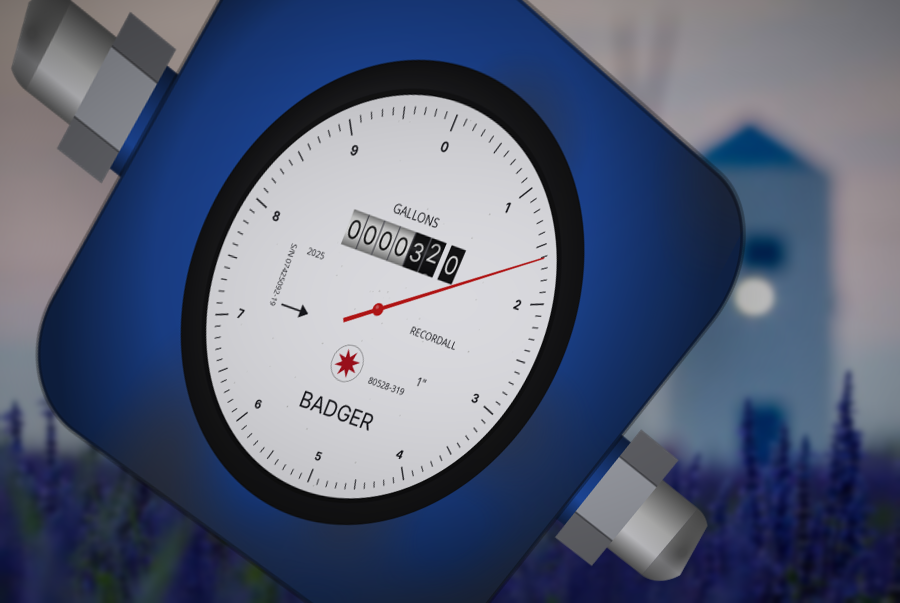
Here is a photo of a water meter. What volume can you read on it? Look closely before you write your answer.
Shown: 321.6 gal
